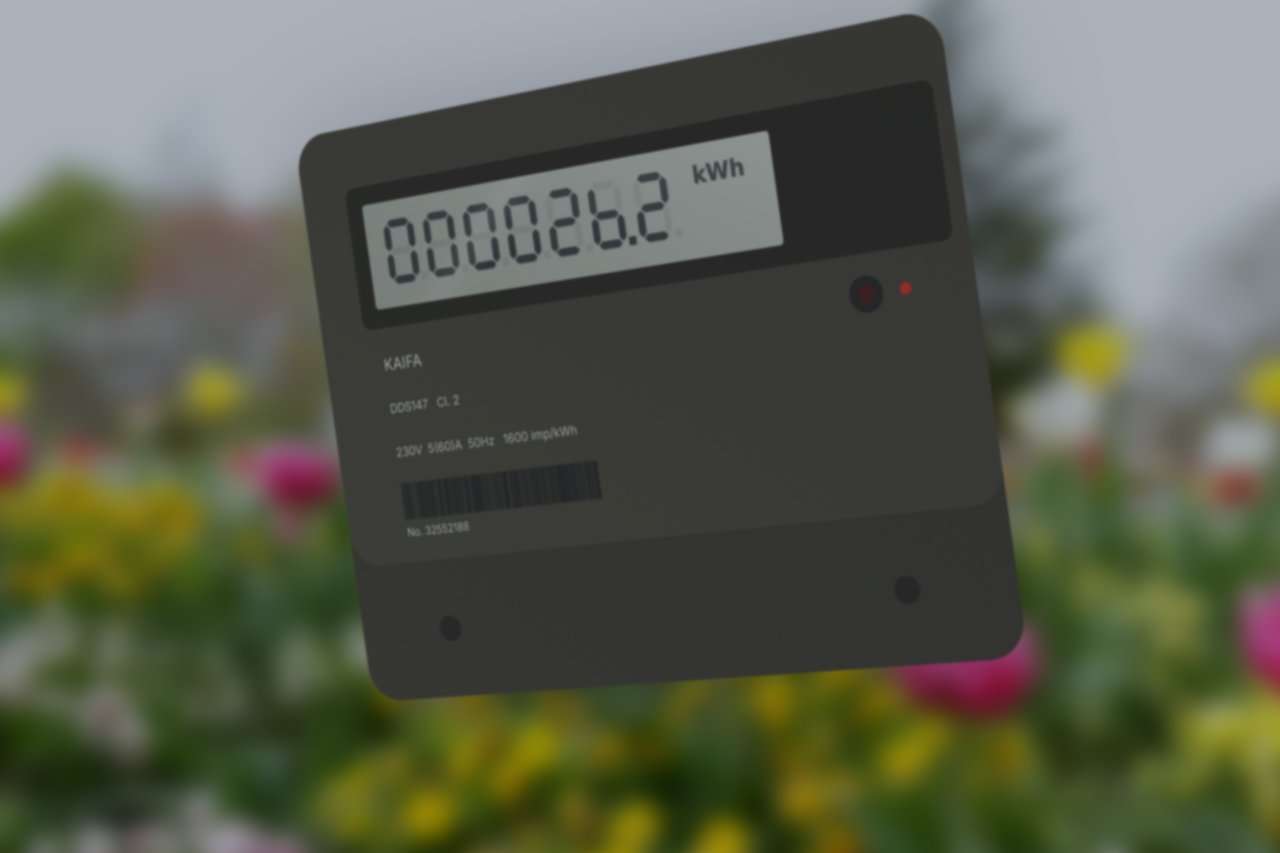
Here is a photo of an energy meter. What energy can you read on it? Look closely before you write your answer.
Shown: 26.2 kWh
